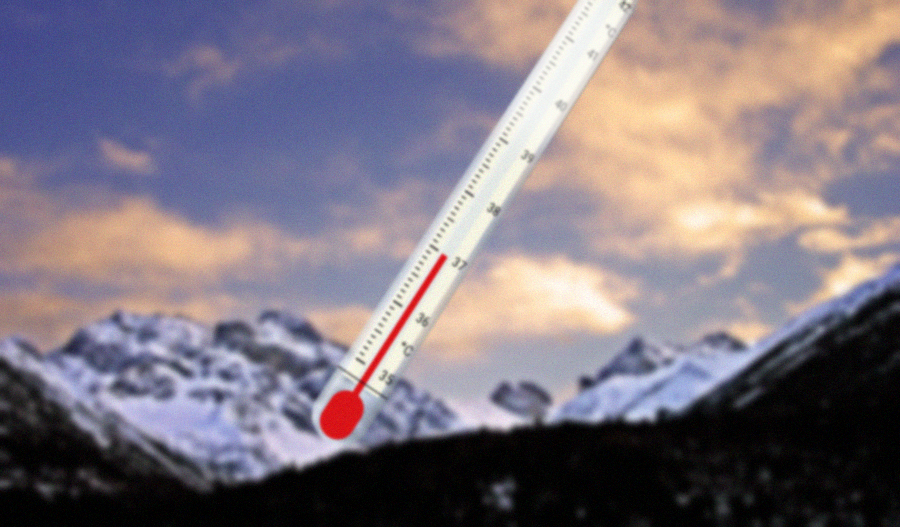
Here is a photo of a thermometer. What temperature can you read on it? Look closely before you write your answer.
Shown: 37 °C
